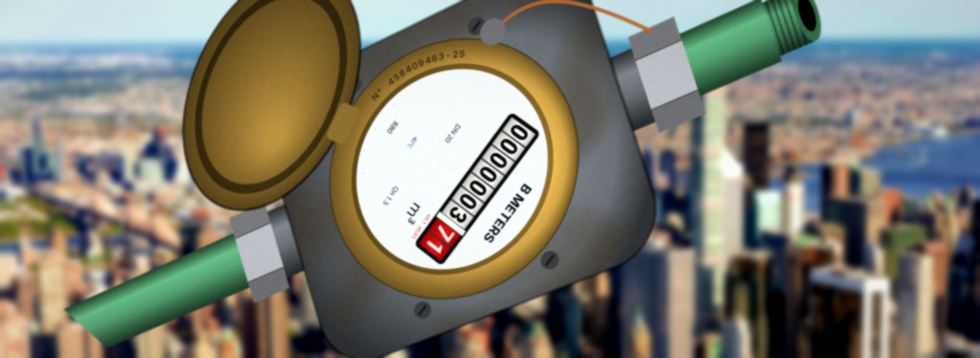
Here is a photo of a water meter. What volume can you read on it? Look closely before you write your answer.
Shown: 3.71 m³
